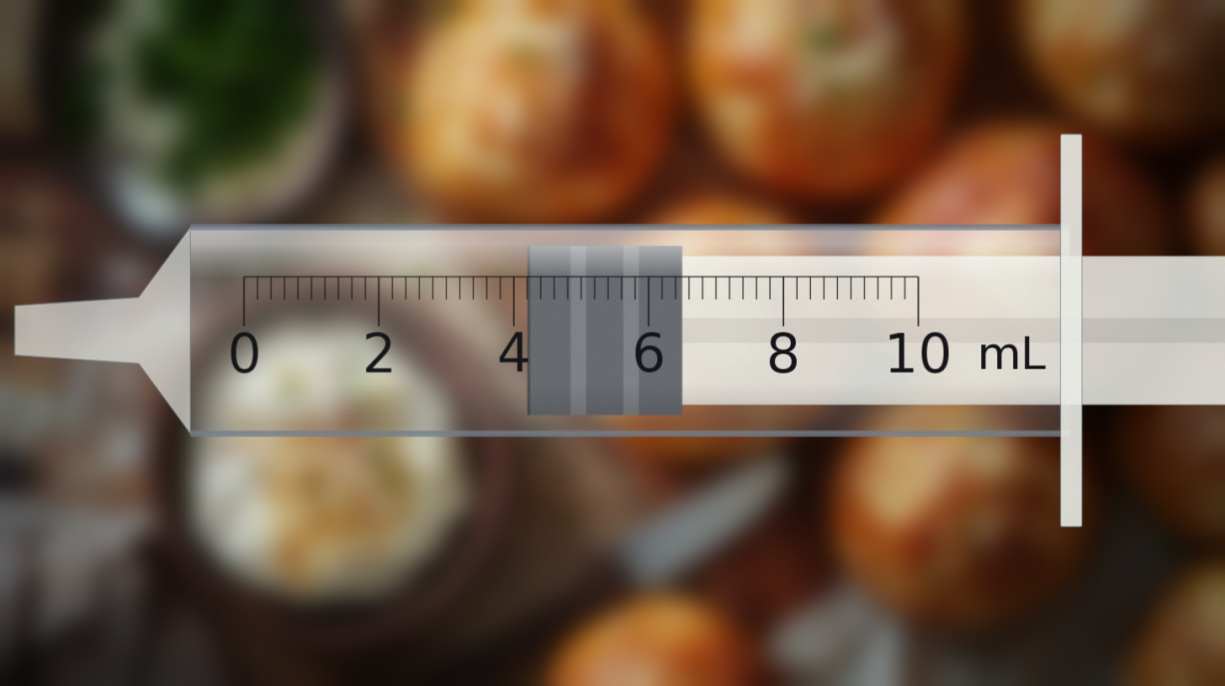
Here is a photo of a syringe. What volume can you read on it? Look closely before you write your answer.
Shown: 4.2 mL
